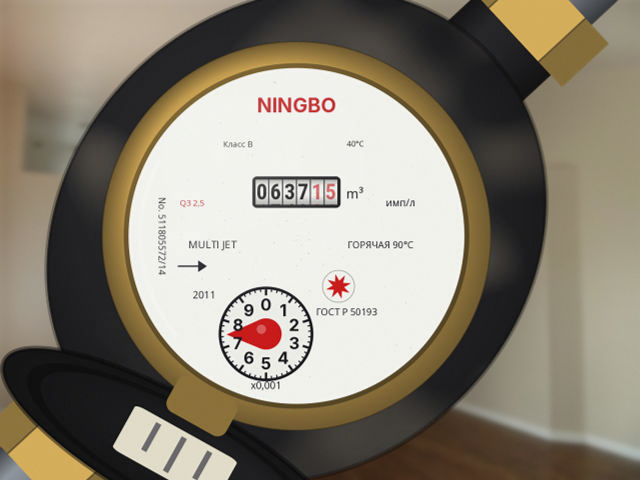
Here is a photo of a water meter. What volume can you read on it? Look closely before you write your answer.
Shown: 637.157 m³
